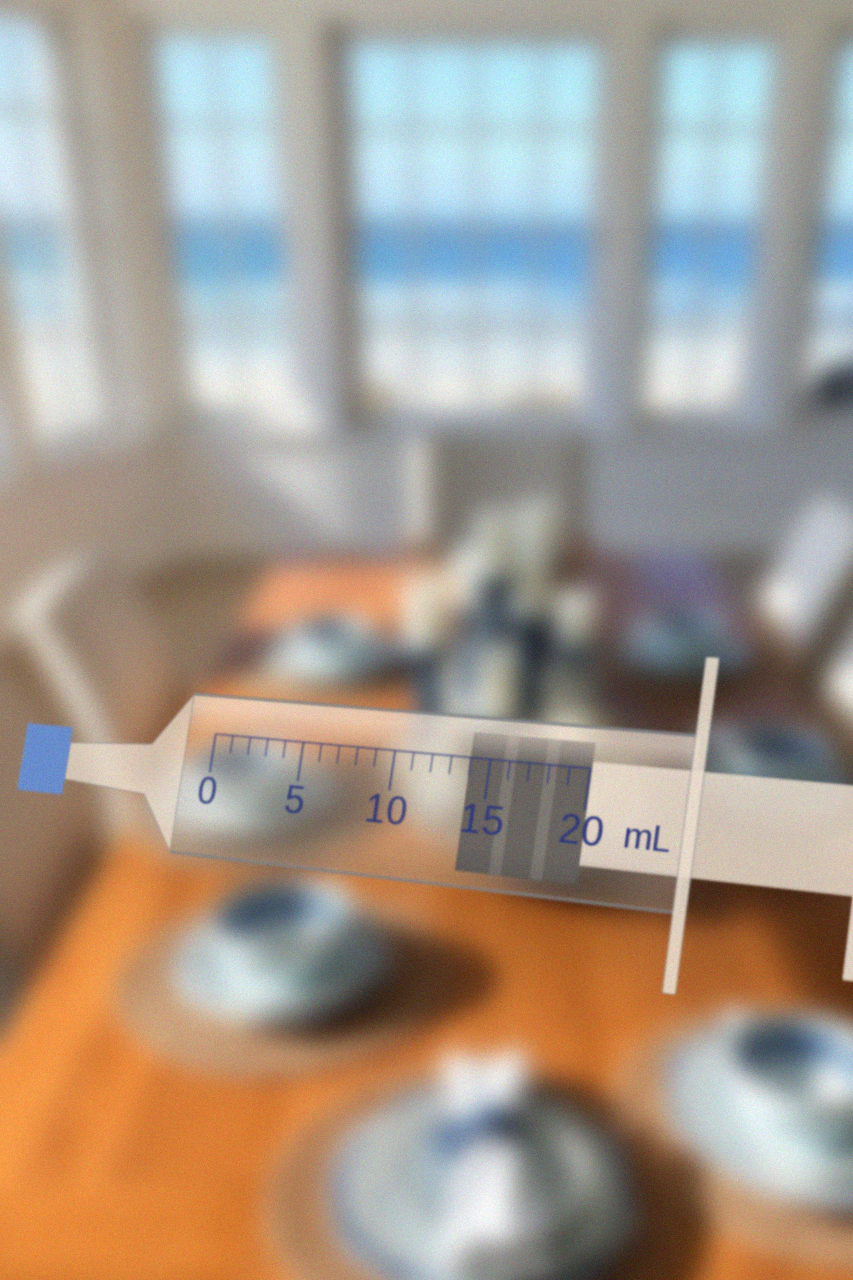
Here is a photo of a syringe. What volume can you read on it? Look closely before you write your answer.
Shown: 14 mL
